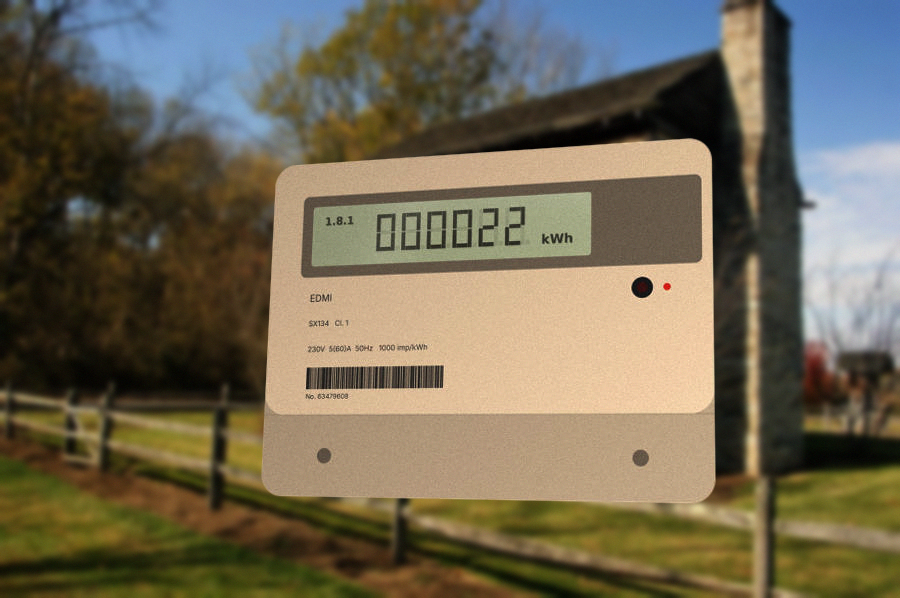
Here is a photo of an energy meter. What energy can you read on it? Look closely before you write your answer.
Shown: 22 kWh
